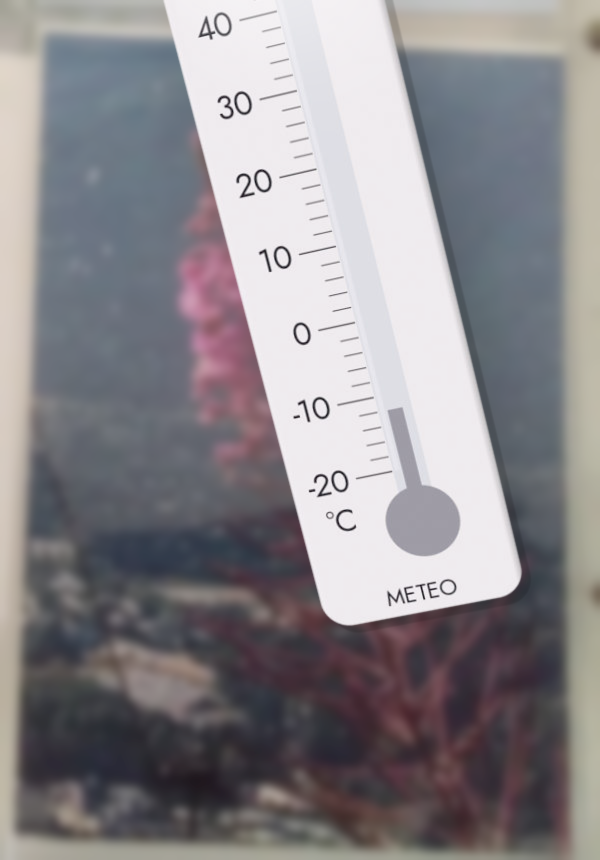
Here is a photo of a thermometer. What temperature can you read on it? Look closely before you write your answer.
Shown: -12 °C
